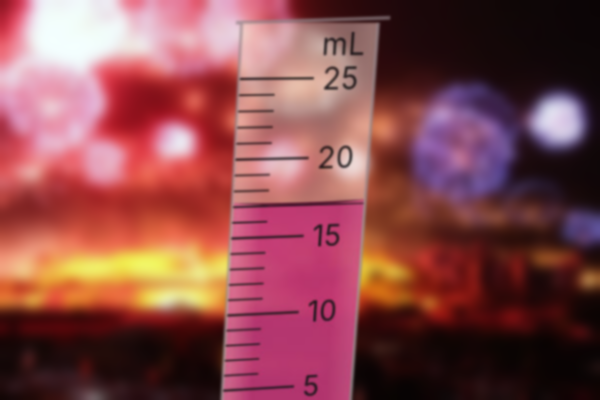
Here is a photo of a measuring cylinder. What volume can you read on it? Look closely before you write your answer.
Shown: 17 mL
